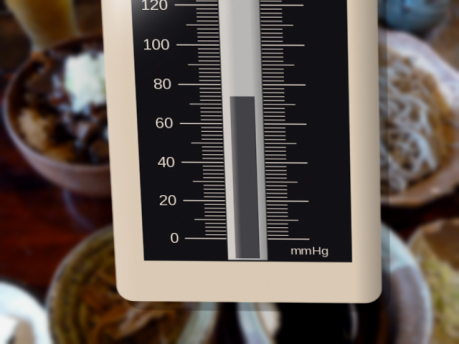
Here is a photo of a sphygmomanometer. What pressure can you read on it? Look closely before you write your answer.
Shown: 74 mmHg
